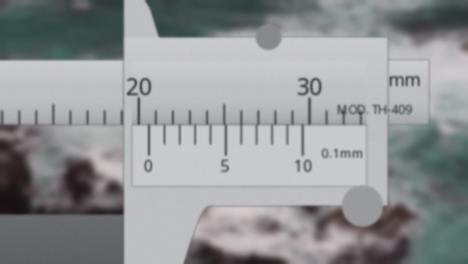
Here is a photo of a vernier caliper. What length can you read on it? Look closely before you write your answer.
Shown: 20.6 mm
